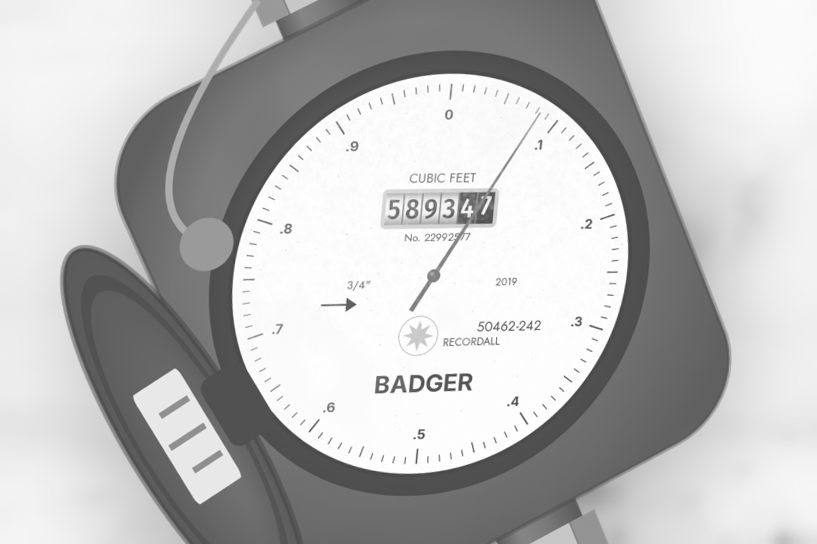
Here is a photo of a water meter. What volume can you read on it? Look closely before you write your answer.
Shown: 589347.08 ft³
